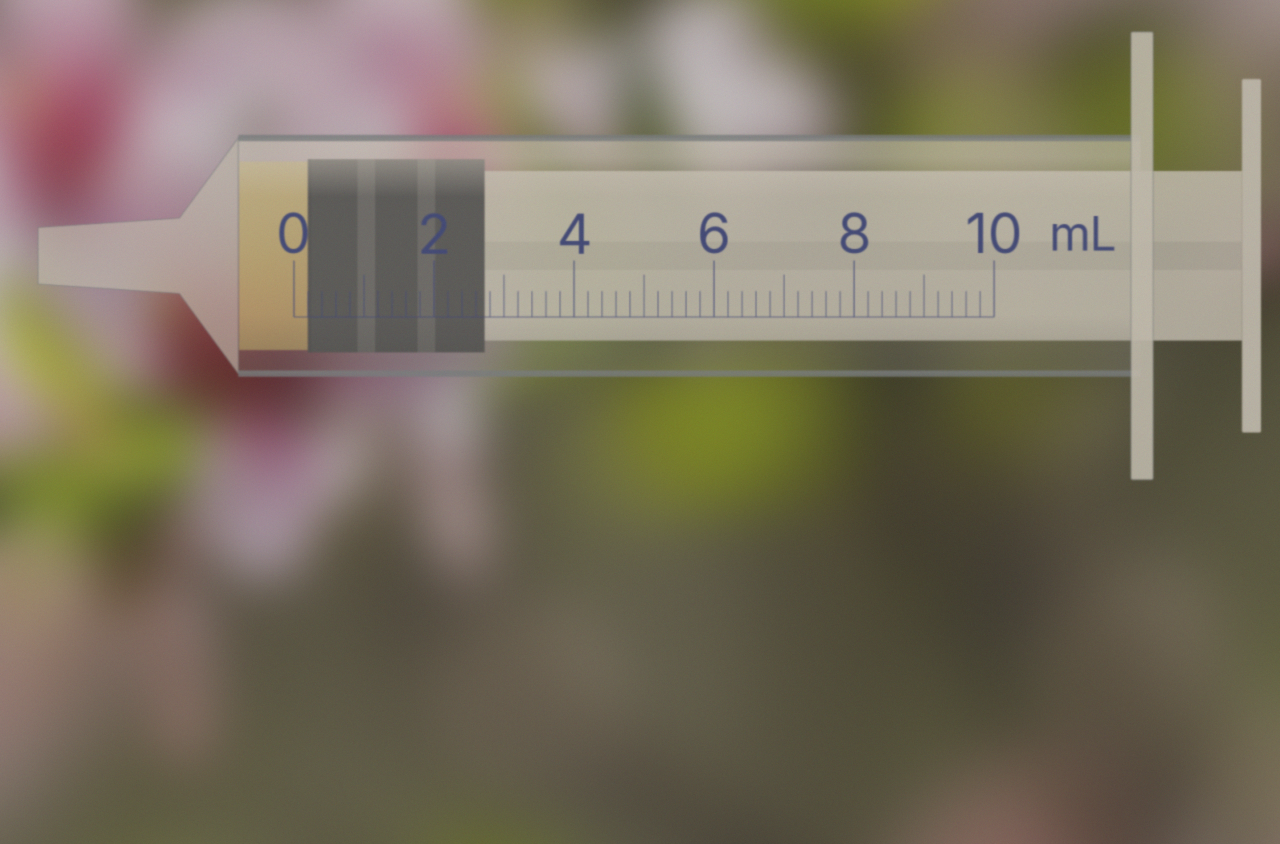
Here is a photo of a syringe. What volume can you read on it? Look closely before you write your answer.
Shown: 0.2 mL
